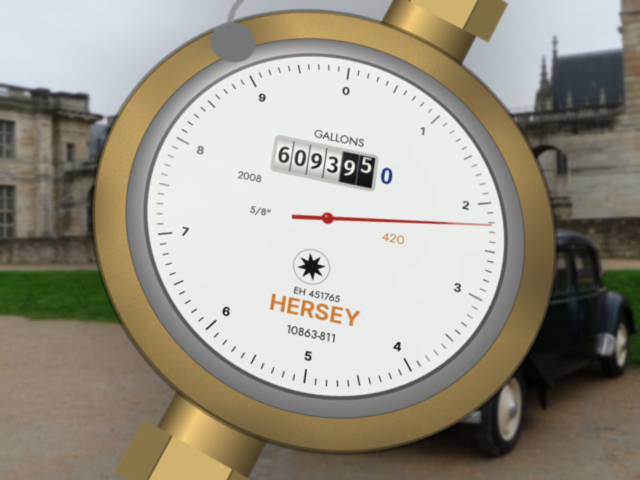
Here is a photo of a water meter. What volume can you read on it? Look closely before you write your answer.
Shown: 6093952.2 gal
